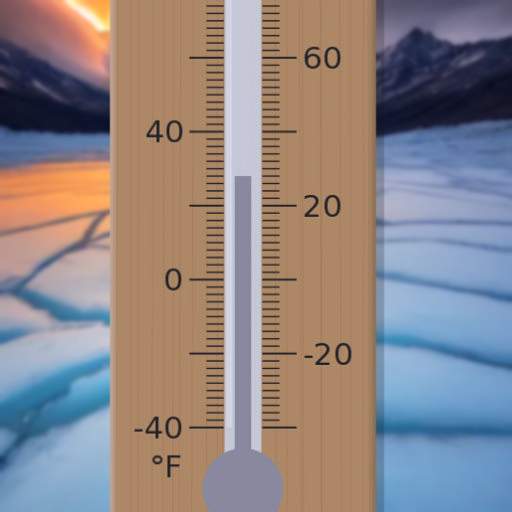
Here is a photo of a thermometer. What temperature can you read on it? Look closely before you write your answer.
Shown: 28 °F
